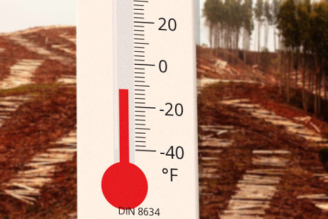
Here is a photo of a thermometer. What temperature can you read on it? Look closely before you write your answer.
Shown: -12 °F
